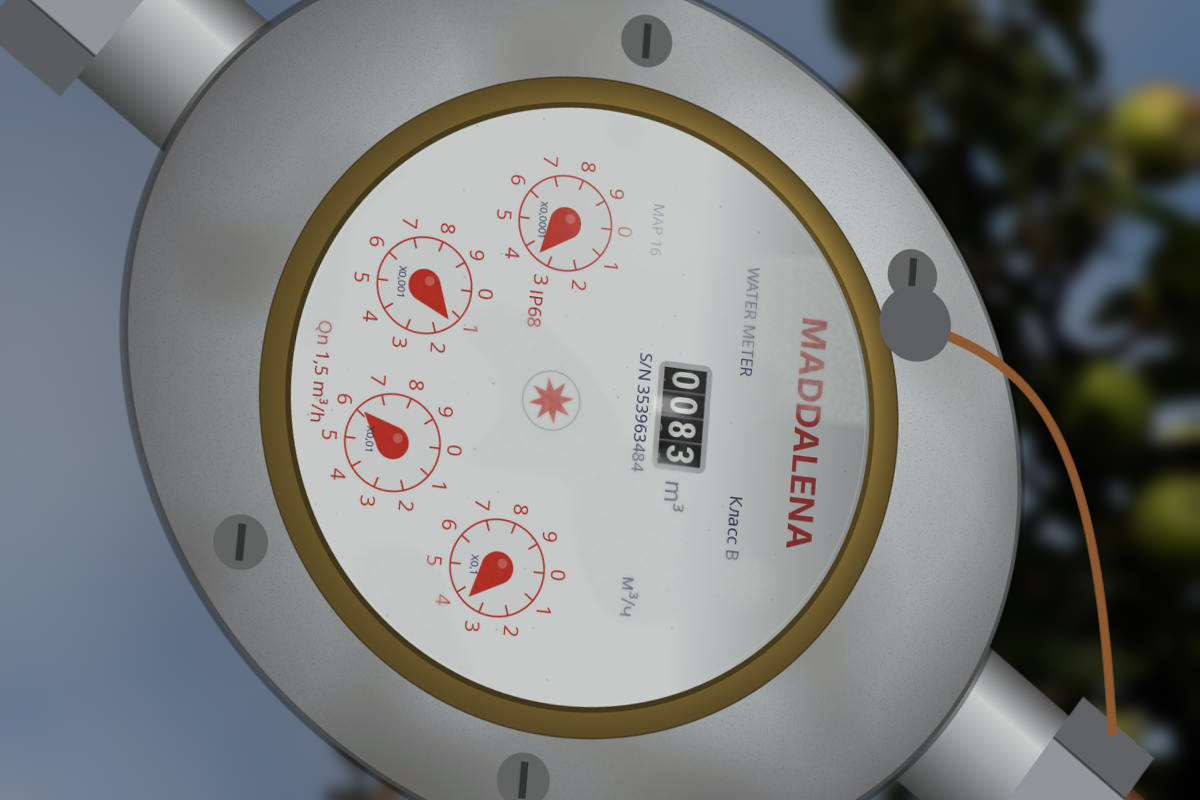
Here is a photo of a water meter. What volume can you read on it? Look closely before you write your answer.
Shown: 83.3613 m³
